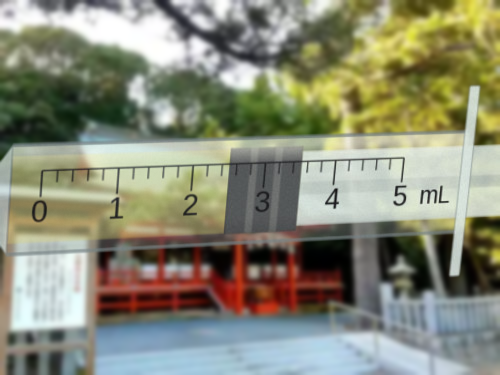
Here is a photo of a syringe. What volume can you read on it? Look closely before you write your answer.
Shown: 2.5 mL
